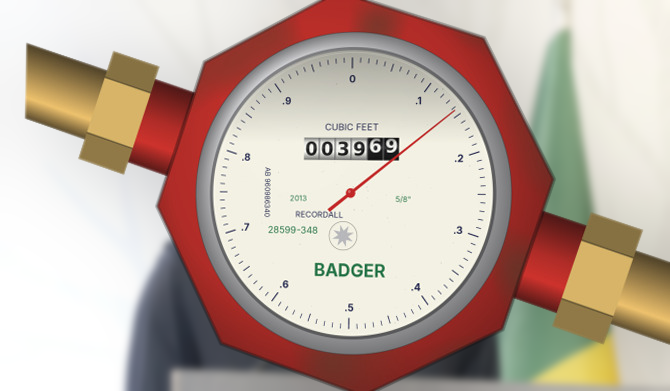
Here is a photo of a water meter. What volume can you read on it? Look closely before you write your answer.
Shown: 3969.14 ft³
